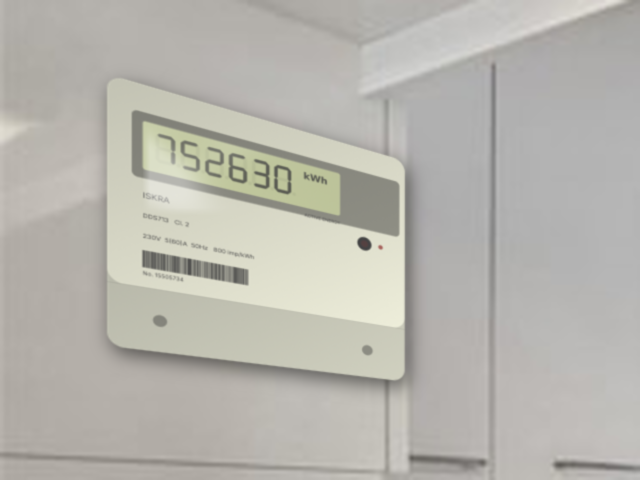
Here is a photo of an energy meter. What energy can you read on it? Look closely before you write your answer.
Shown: 752630 kWh
